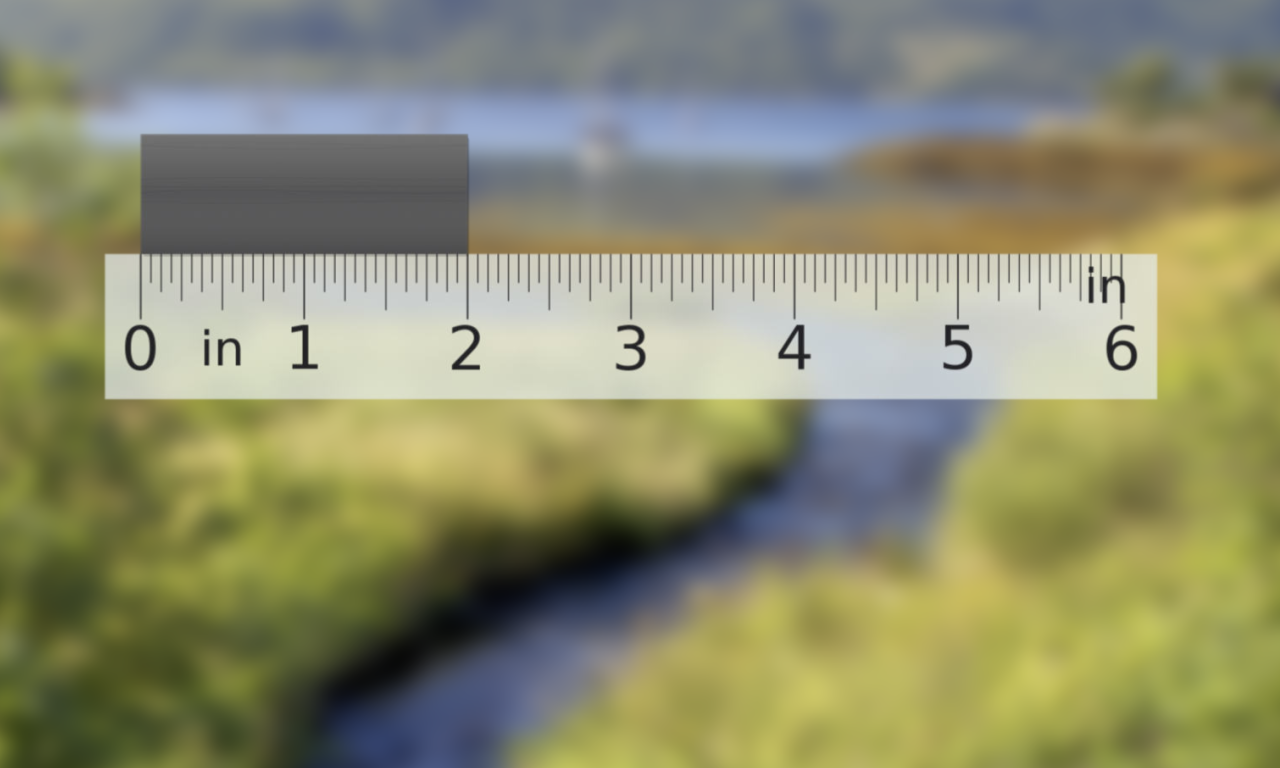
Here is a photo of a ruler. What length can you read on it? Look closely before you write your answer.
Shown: 2 in
